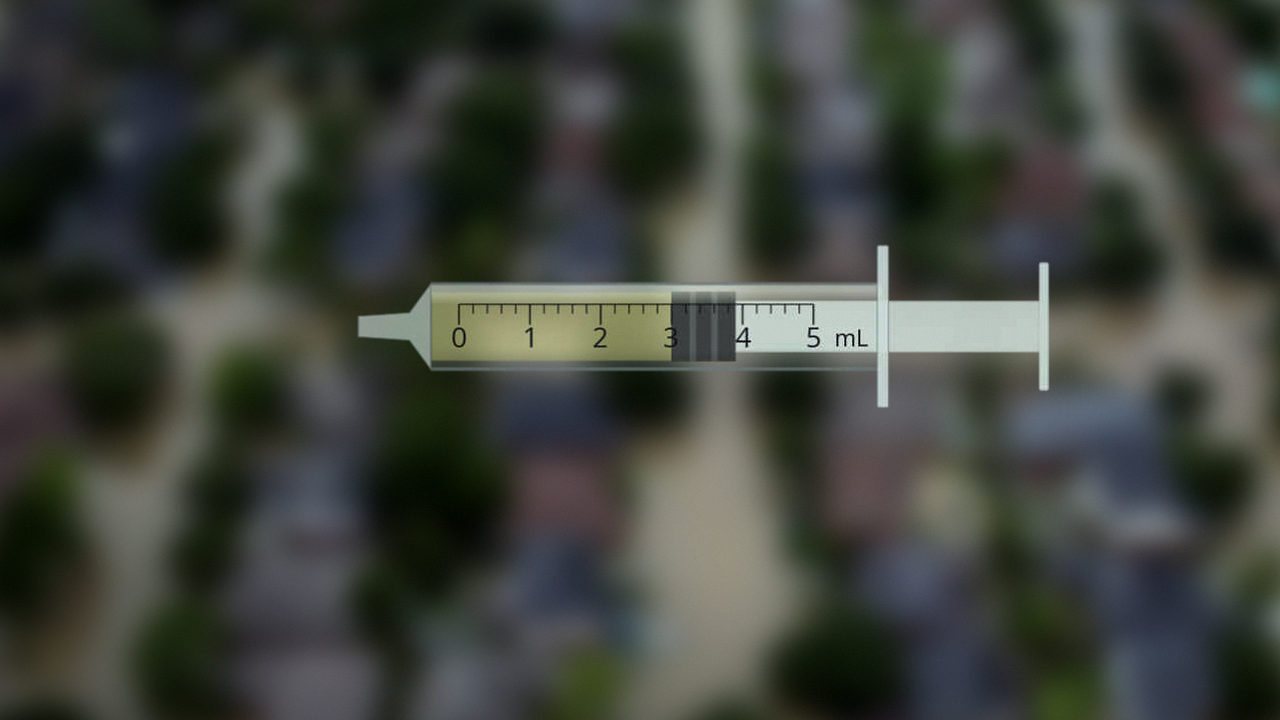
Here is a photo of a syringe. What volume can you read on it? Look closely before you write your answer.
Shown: 3 mL
